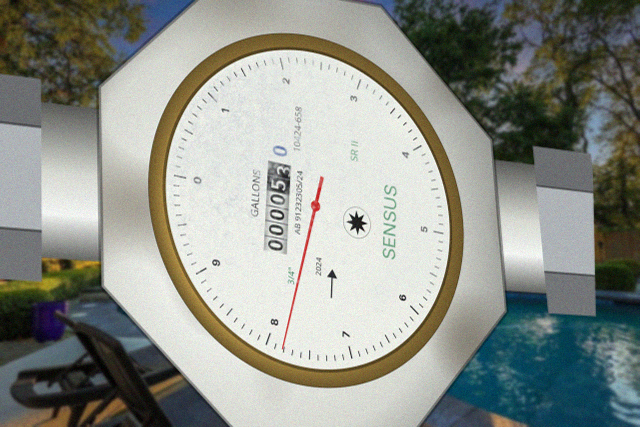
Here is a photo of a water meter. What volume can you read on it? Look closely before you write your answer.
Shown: 527.8 gal
